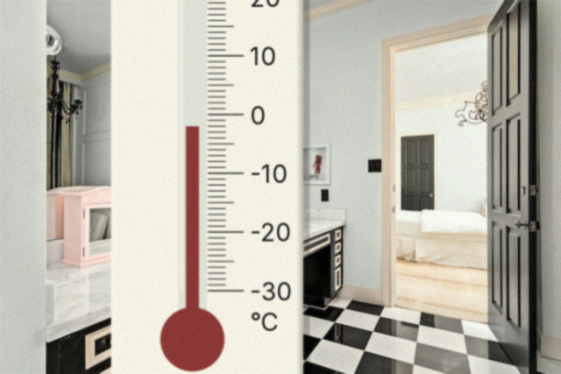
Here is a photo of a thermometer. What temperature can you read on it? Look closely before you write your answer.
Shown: -2 °C
